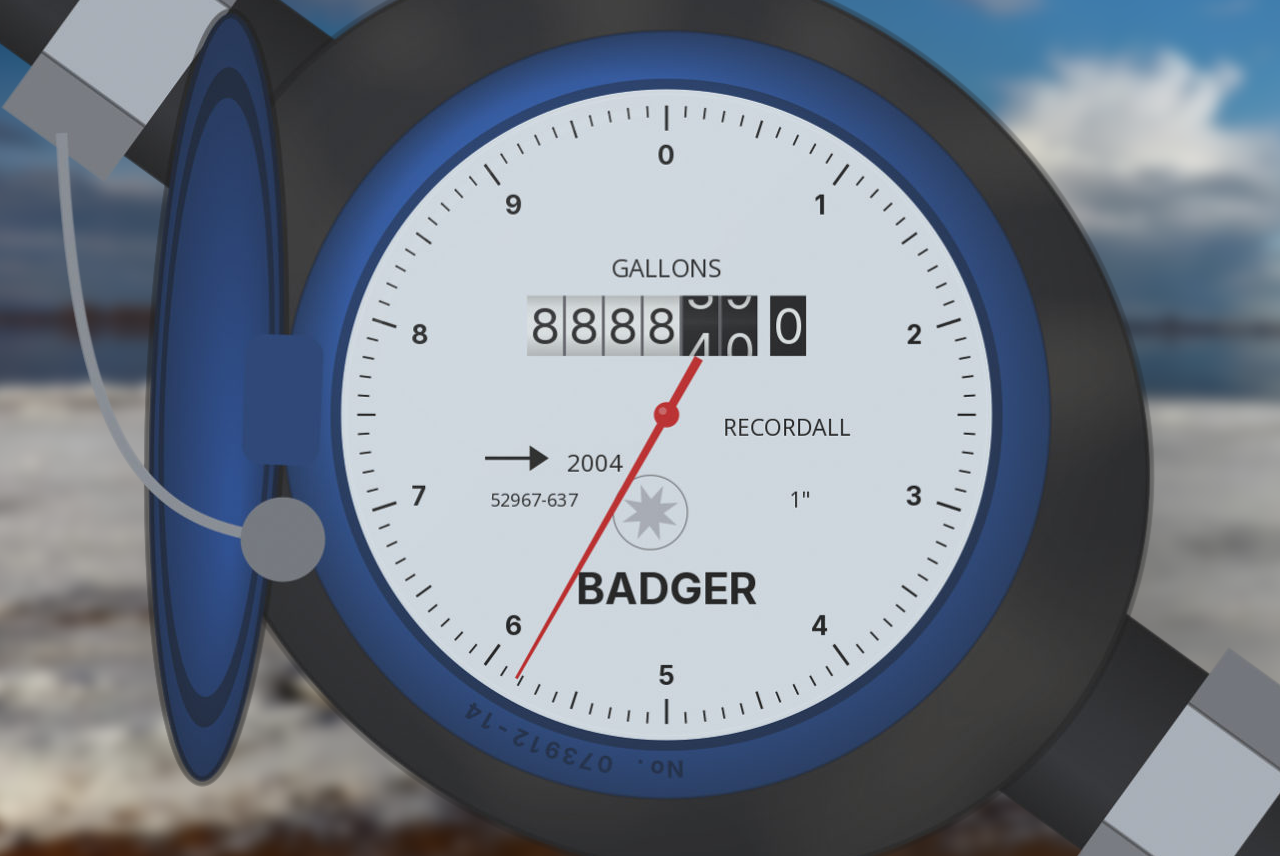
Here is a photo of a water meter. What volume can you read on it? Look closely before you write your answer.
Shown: 8888395.8 gal
